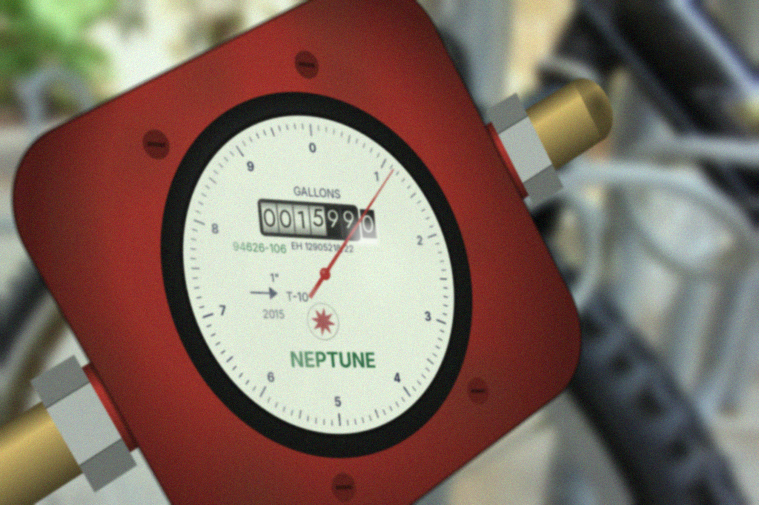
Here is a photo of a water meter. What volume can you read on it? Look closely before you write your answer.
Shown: 15991.1 gal
